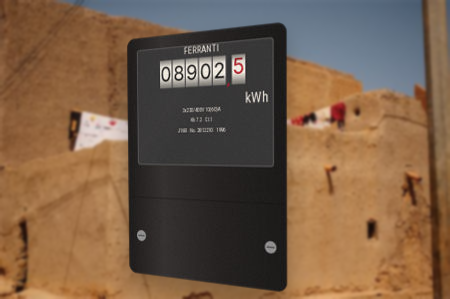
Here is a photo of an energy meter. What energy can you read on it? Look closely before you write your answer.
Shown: 8902.5 kWh
